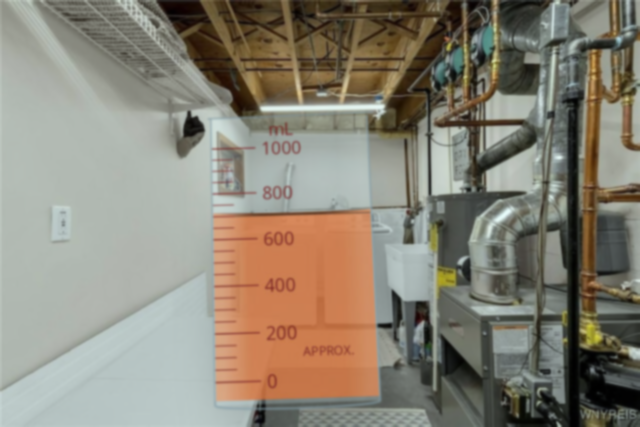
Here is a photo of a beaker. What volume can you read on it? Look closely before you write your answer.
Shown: 700 mL
